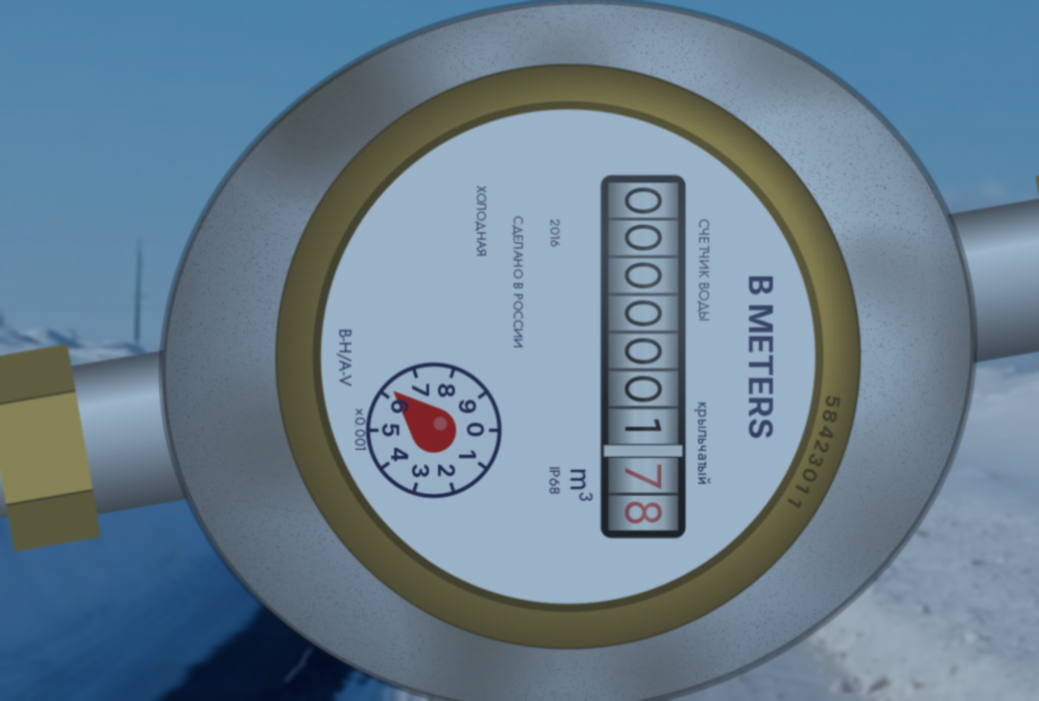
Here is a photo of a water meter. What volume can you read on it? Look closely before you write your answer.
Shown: 1.786 m³
